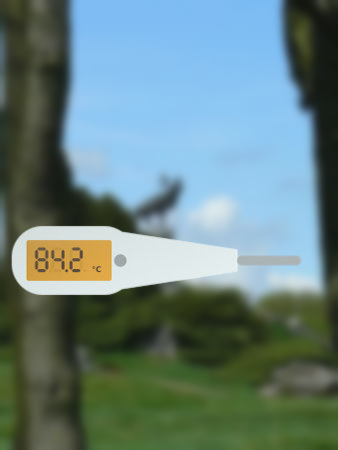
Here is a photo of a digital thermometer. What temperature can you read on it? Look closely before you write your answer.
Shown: 84.2 °C
